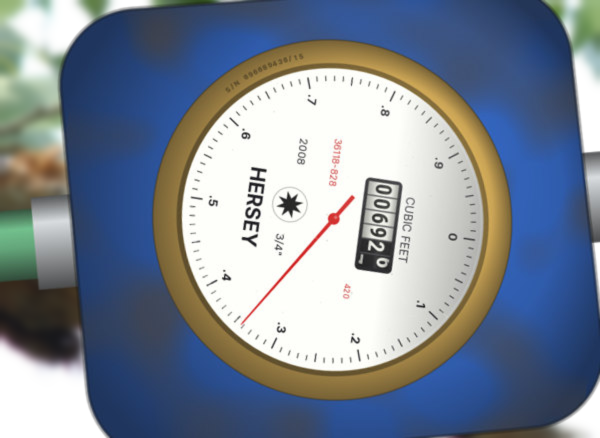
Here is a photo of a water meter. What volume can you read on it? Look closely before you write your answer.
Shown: 6926.34 ft³
